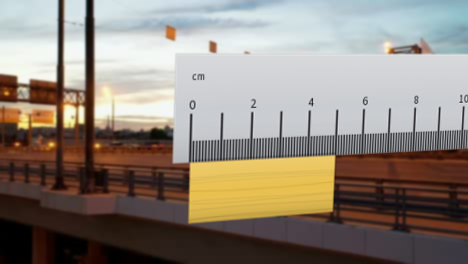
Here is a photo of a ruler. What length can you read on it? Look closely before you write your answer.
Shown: 5 cm
